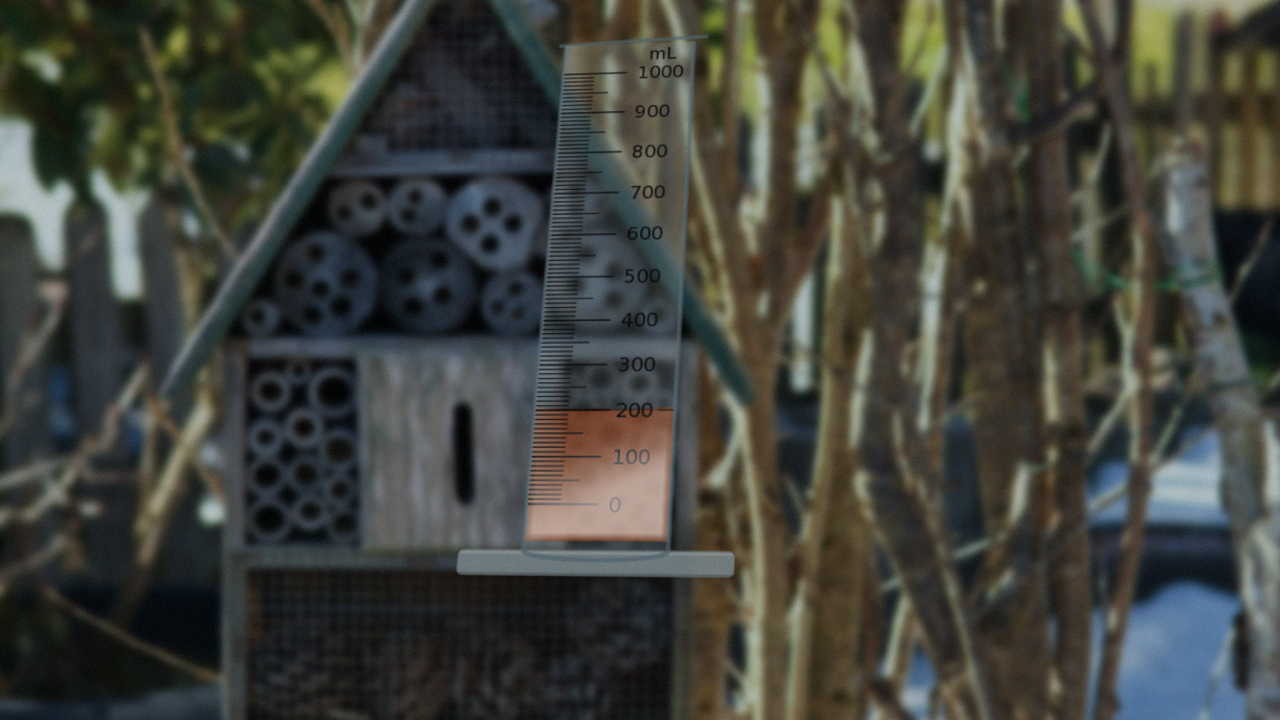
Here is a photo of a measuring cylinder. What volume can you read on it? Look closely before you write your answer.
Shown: 200 mL
